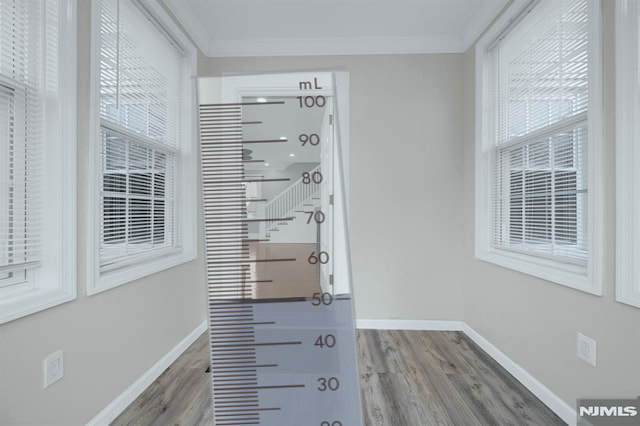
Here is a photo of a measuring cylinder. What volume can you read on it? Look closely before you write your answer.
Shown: 50 mL
